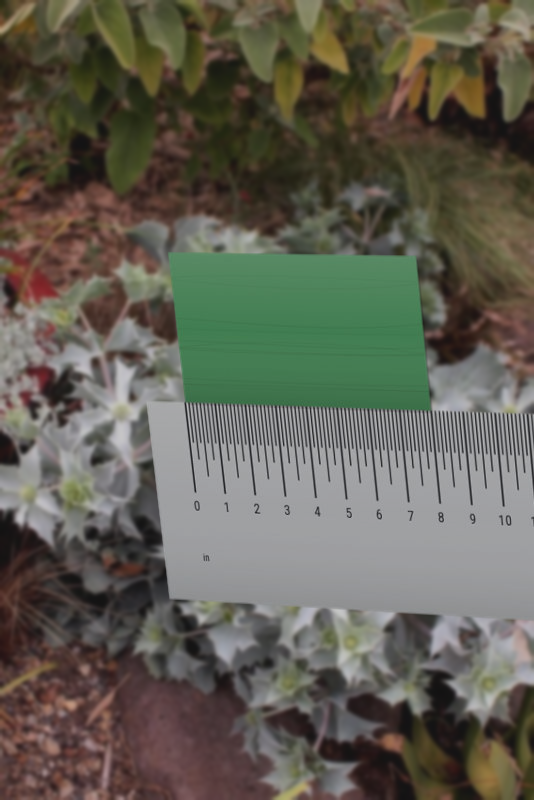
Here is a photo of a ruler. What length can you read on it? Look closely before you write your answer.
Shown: 8 in
